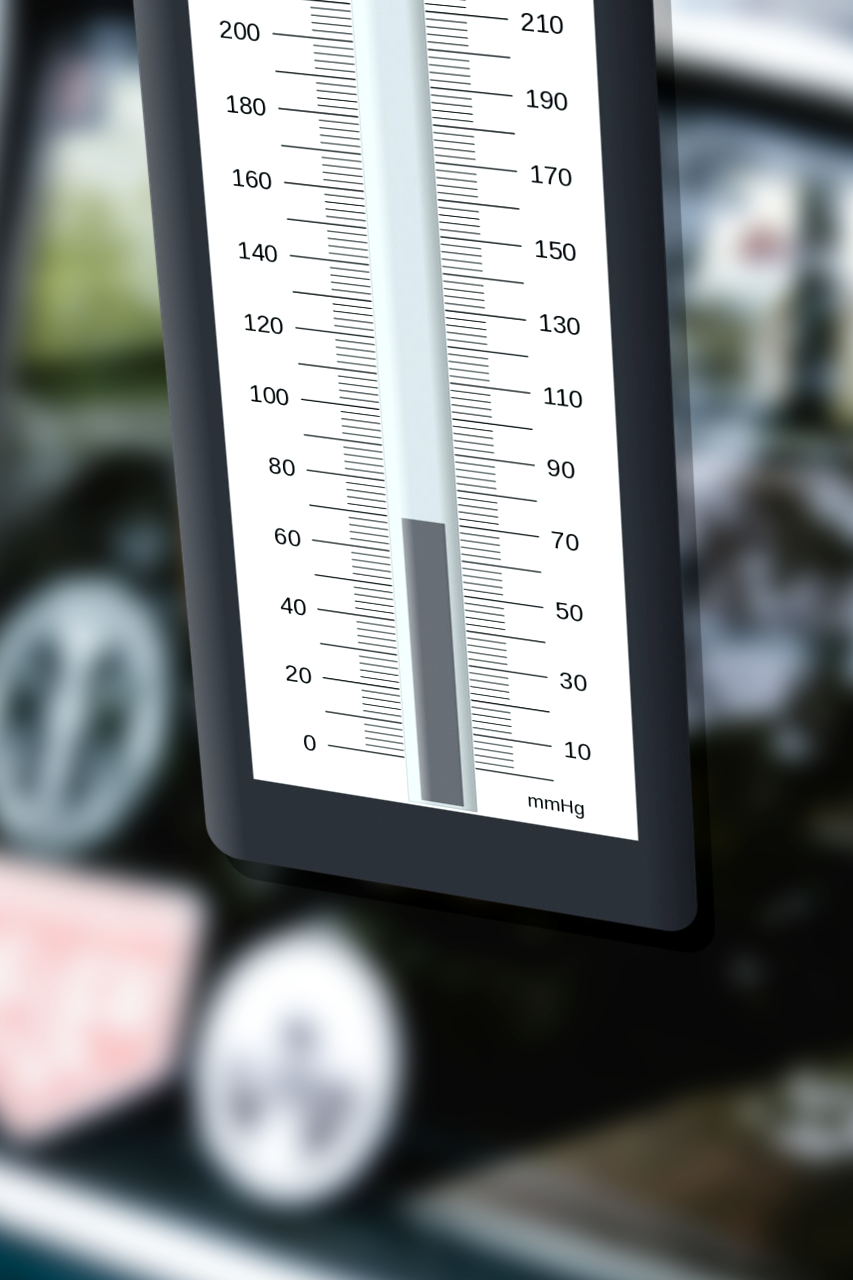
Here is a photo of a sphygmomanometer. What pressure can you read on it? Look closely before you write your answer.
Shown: 70 mmHg
